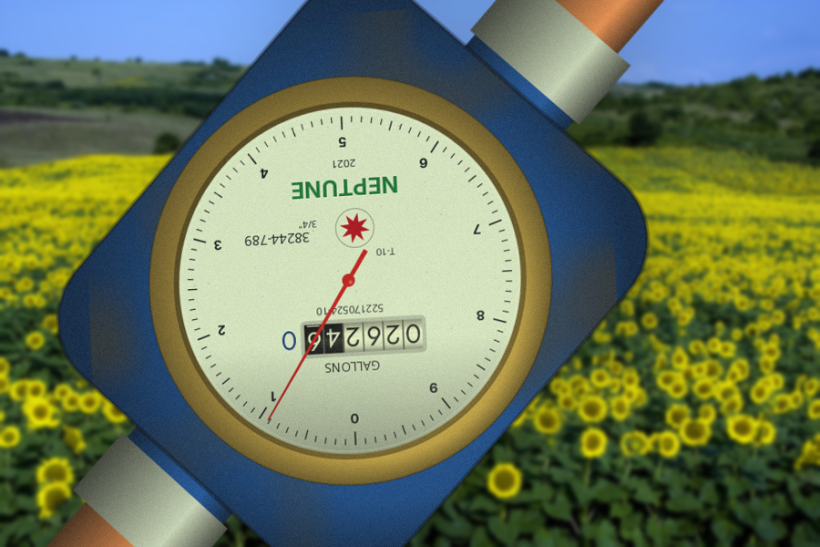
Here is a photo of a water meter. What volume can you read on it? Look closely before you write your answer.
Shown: 262460.9 gal
